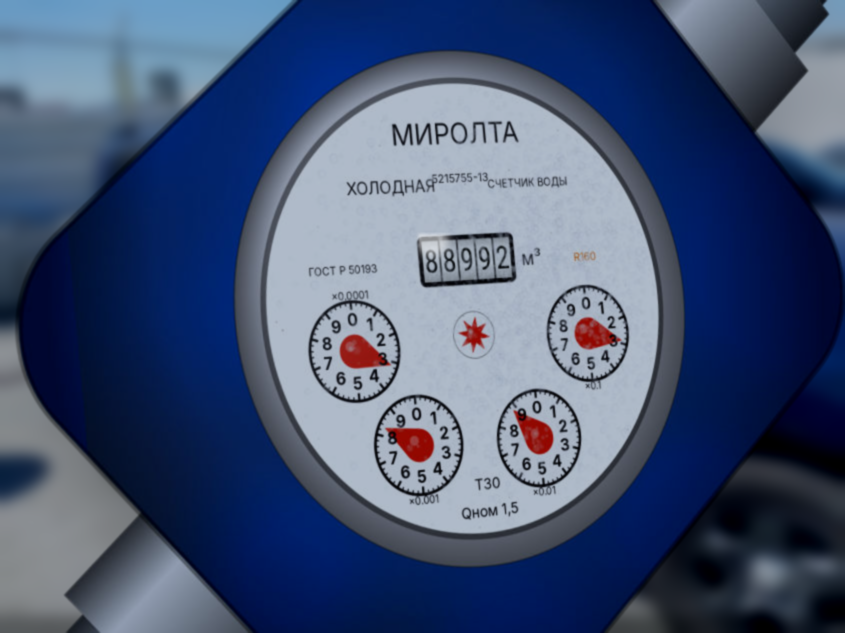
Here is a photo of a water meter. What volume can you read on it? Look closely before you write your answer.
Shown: 88992.2883 m³
